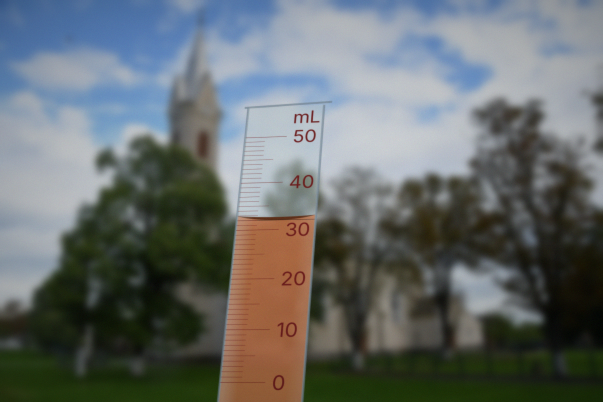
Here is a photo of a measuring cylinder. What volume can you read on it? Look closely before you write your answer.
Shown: 32 mL
